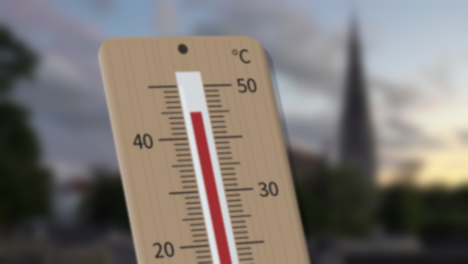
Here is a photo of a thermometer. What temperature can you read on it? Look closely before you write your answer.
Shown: 45 °C
